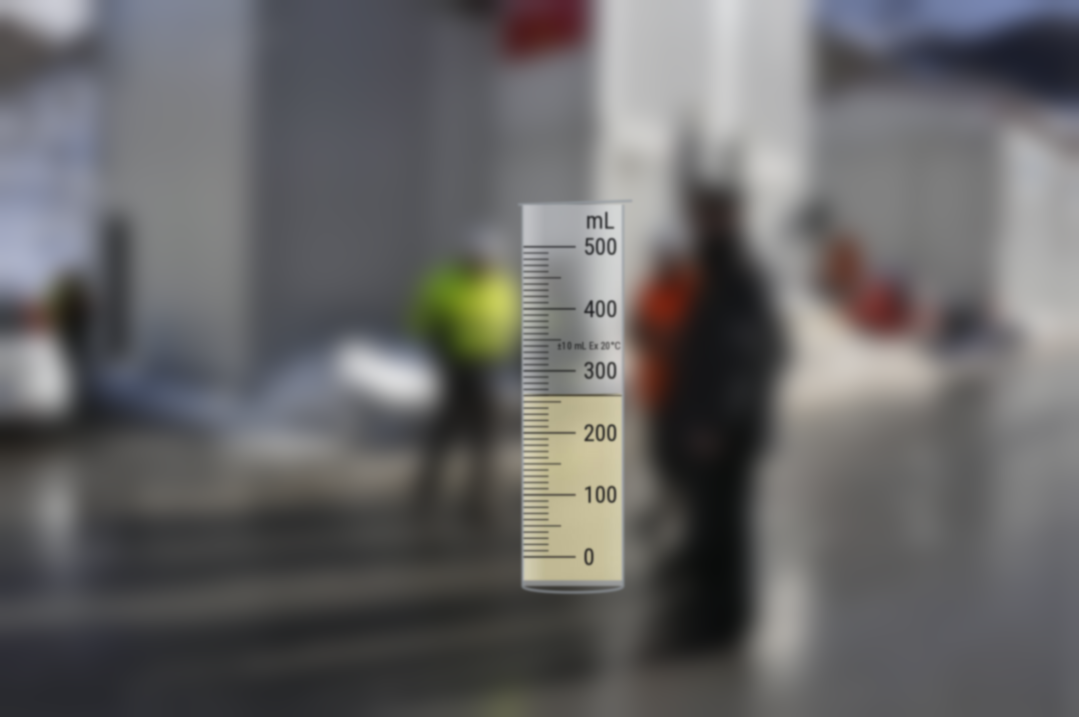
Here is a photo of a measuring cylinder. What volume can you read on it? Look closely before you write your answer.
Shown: 260 mL
